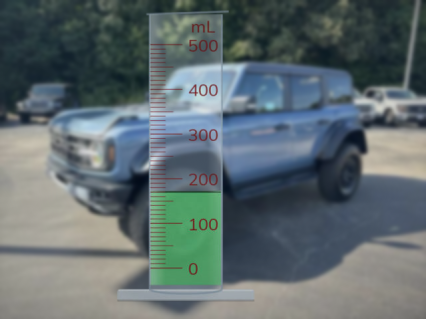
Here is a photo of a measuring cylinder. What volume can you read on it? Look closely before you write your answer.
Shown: 170 mL
